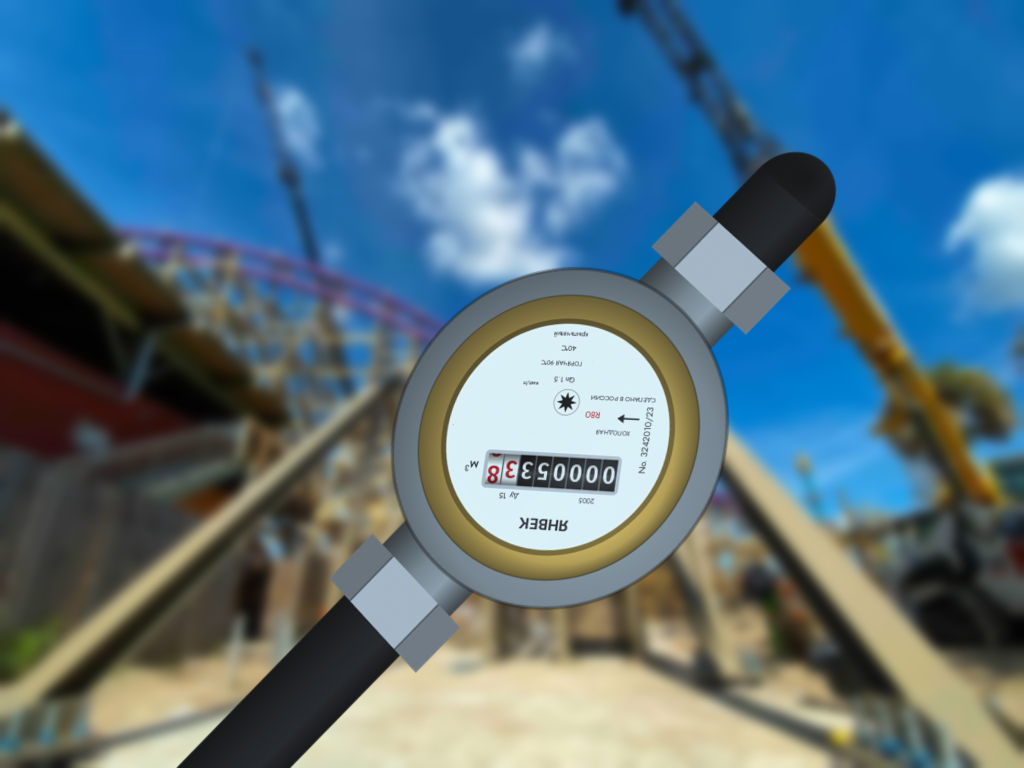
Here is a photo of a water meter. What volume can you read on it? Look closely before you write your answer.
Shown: 53.38 m³
